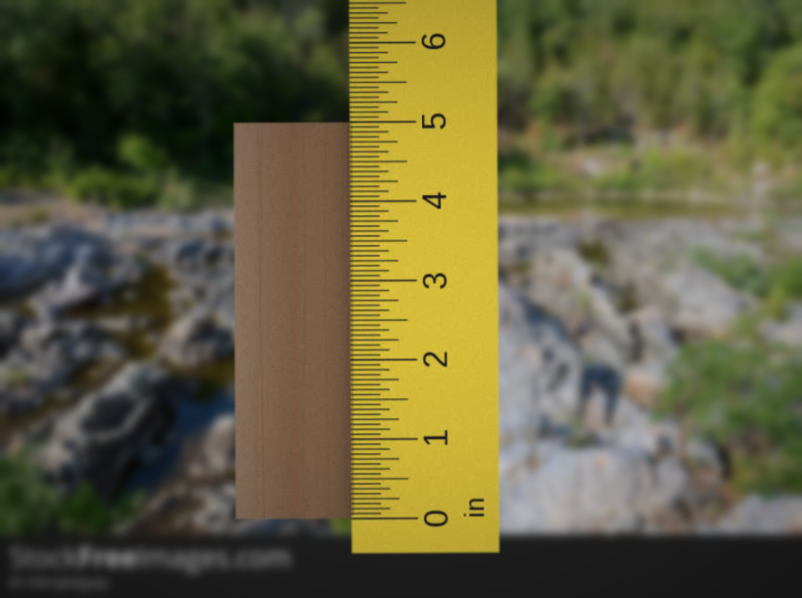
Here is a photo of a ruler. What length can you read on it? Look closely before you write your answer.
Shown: 5 in
